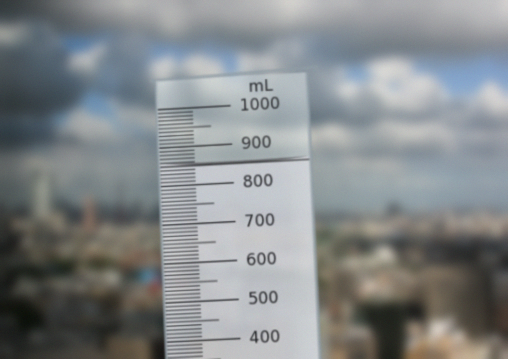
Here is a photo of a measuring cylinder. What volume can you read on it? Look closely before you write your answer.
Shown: 850 mL
